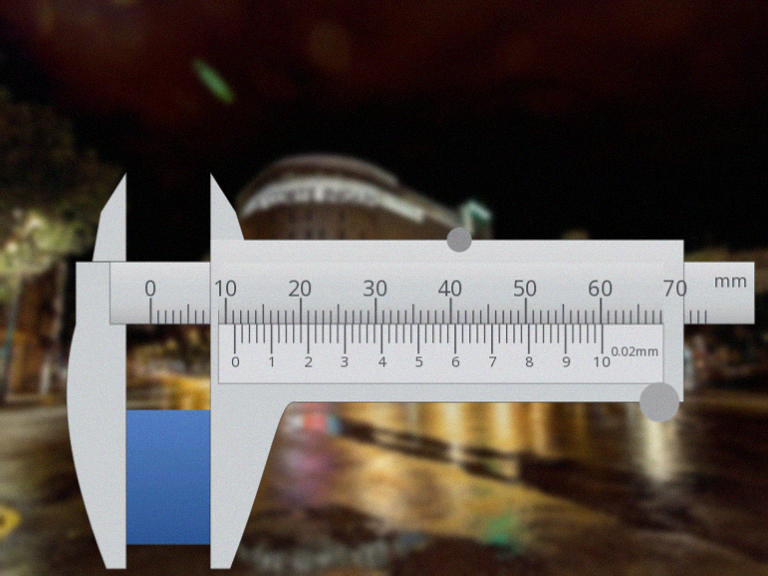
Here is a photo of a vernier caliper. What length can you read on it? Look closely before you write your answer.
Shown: 11.2 mm
